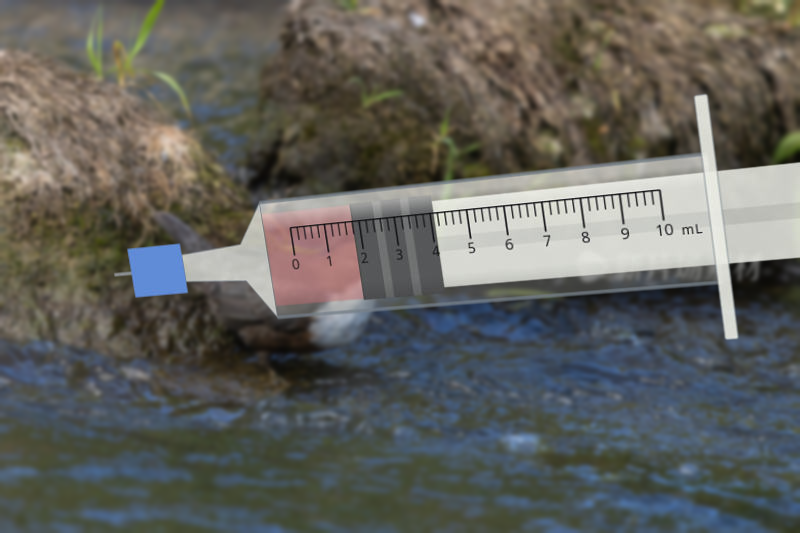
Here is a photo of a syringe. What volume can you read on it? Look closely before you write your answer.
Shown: 1.8 mL
